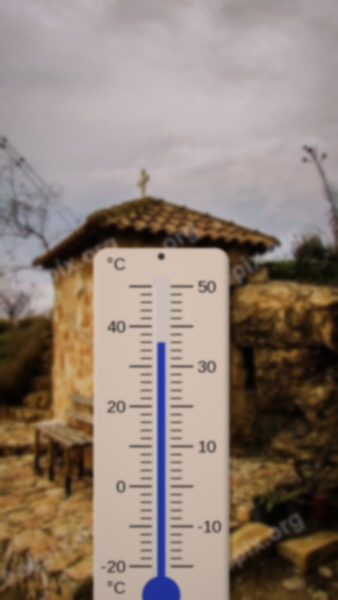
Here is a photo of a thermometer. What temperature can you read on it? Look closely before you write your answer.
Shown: 36 °C
